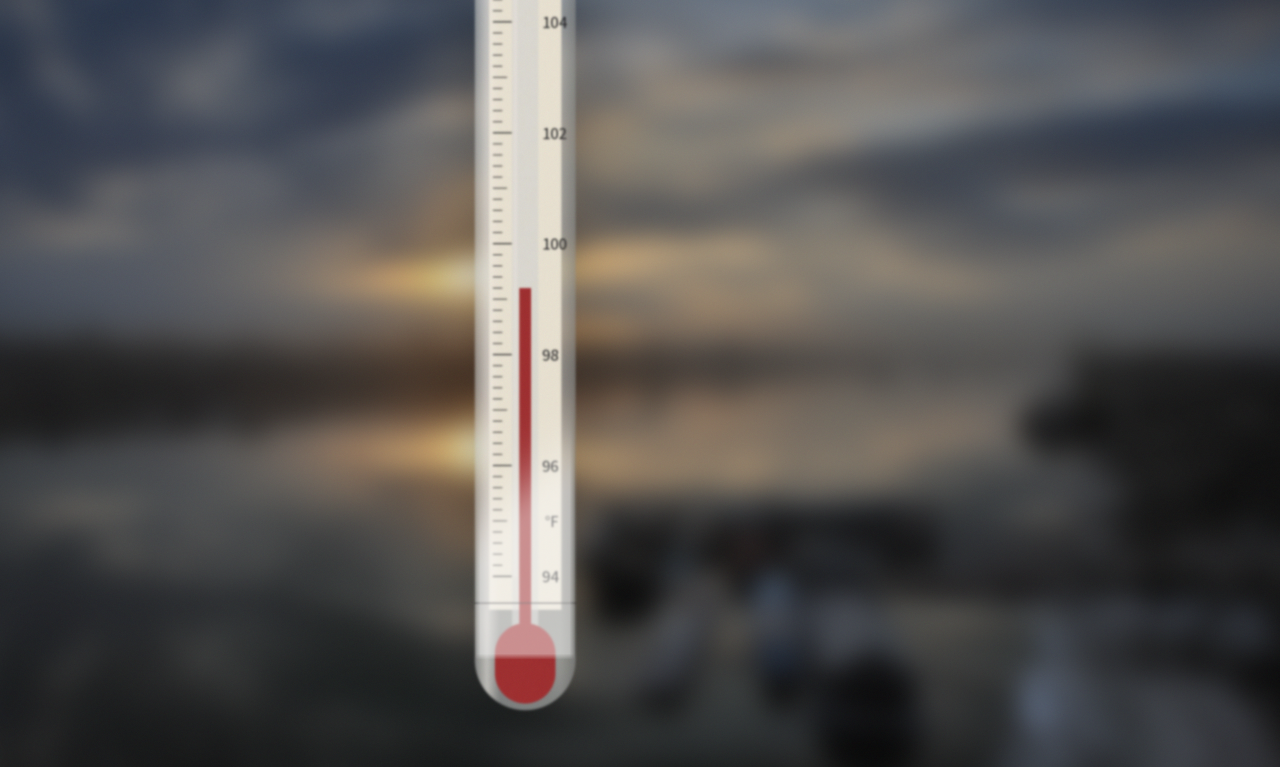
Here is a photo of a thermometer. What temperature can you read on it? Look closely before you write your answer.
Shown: 99.2 °F
